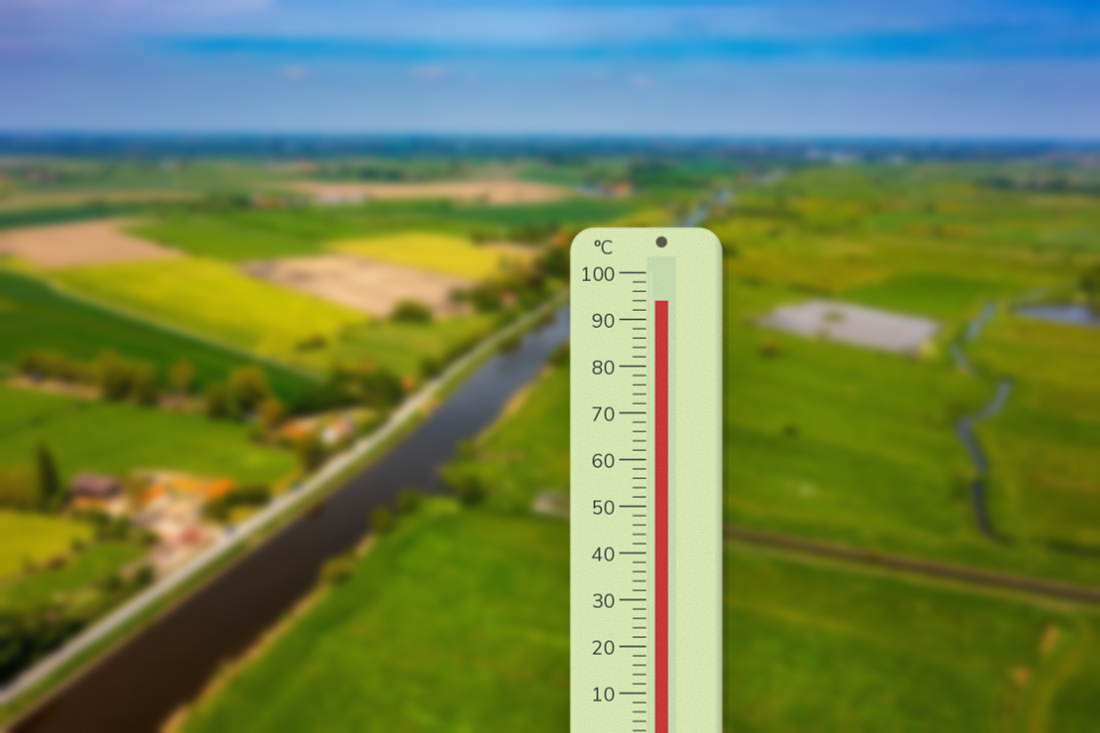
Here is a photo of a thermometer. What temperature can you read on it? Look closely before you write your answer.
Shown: 94 °C
